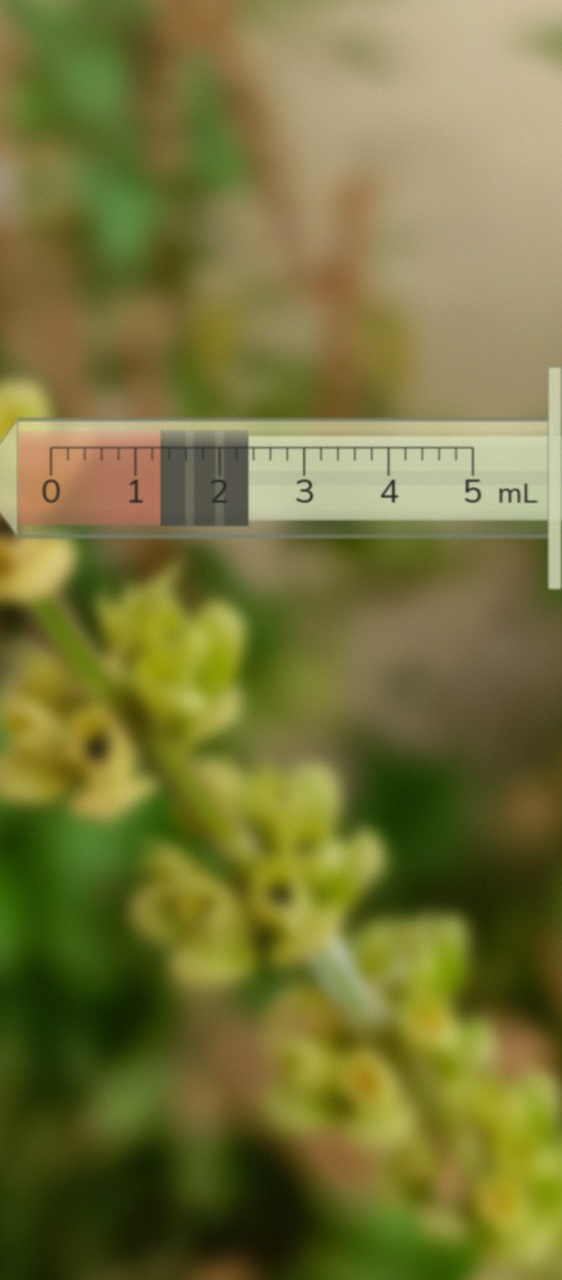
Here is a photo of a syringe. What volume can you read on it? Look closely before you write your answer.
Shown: 1.3 mL
